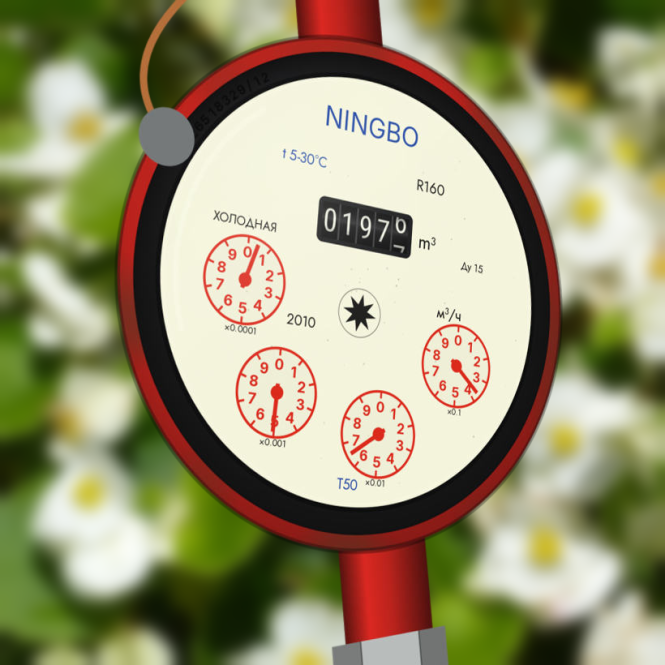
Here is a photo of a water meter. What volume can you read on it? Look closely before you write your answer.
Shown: 1976.3650 m³
